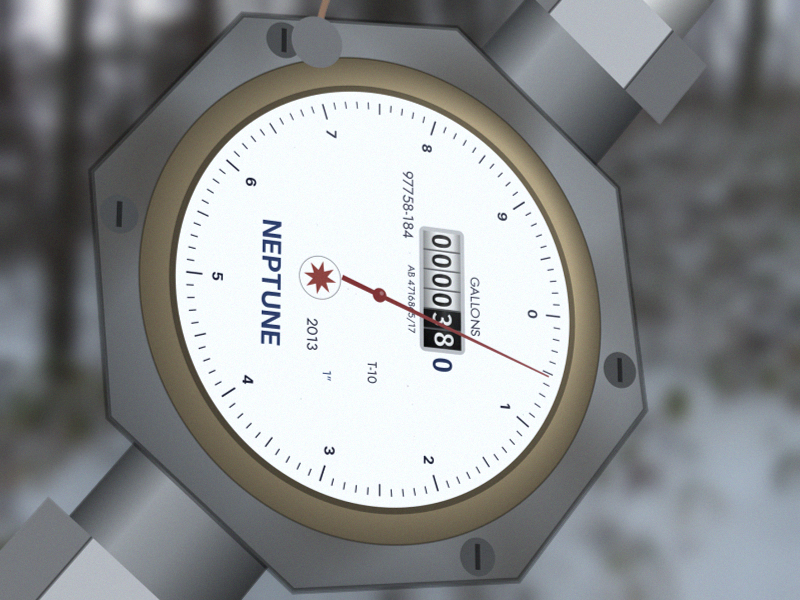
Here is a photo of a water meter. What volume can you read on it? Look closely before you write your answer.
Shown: 380.5 gal
